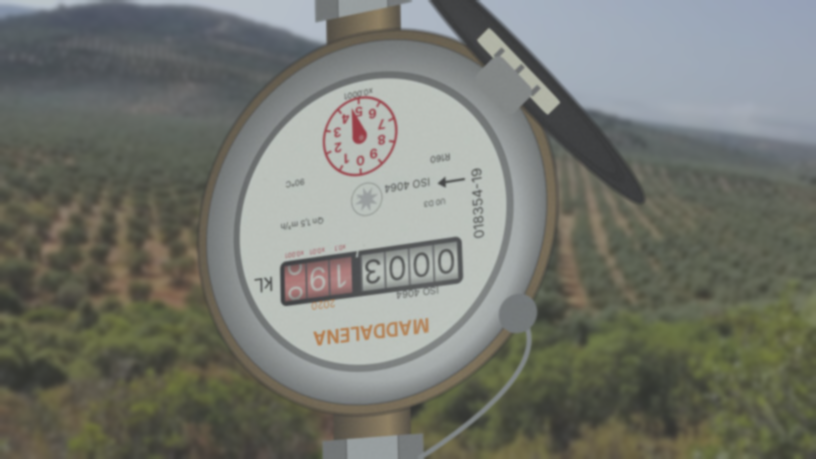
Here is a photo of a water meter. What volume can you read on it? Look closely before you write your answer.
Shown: 3.1984 kL
